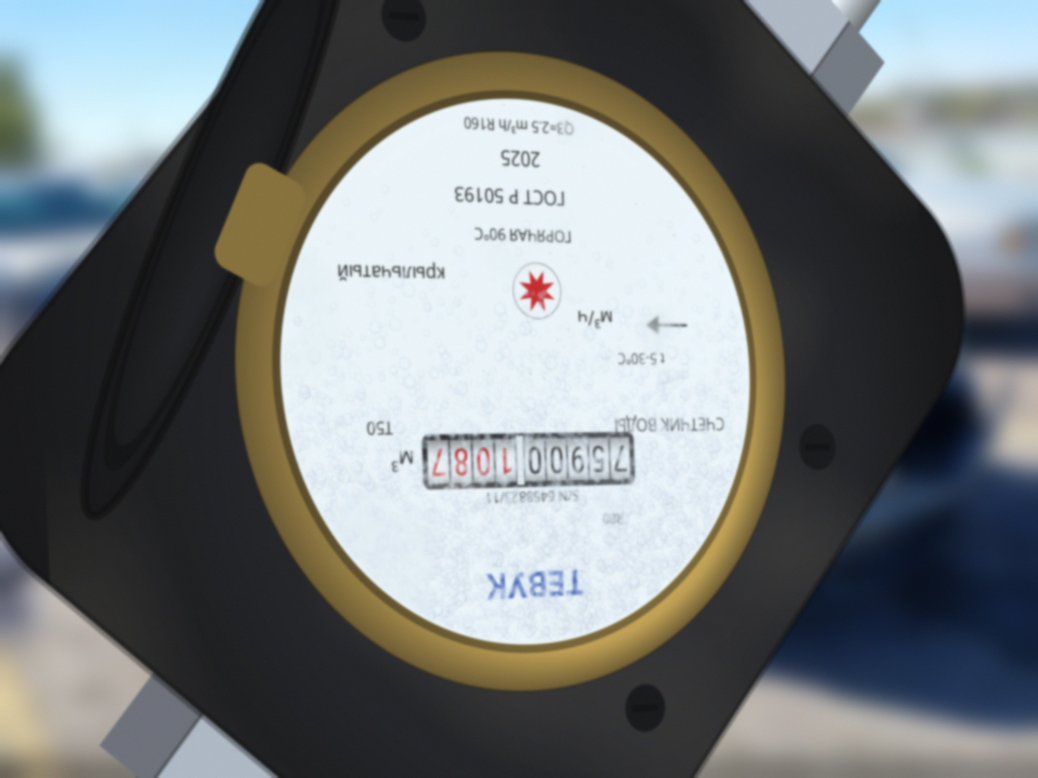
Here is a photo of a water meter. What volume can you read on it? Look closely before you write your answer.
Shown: 75900.1087 m³
